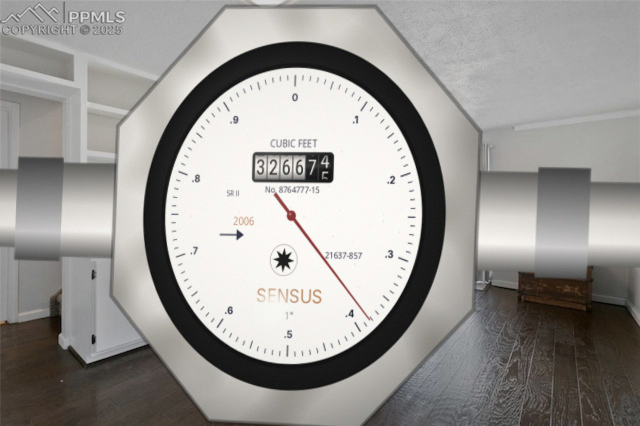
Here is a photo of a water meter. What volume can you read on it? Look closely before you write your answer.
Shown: 326674.38 ft³
